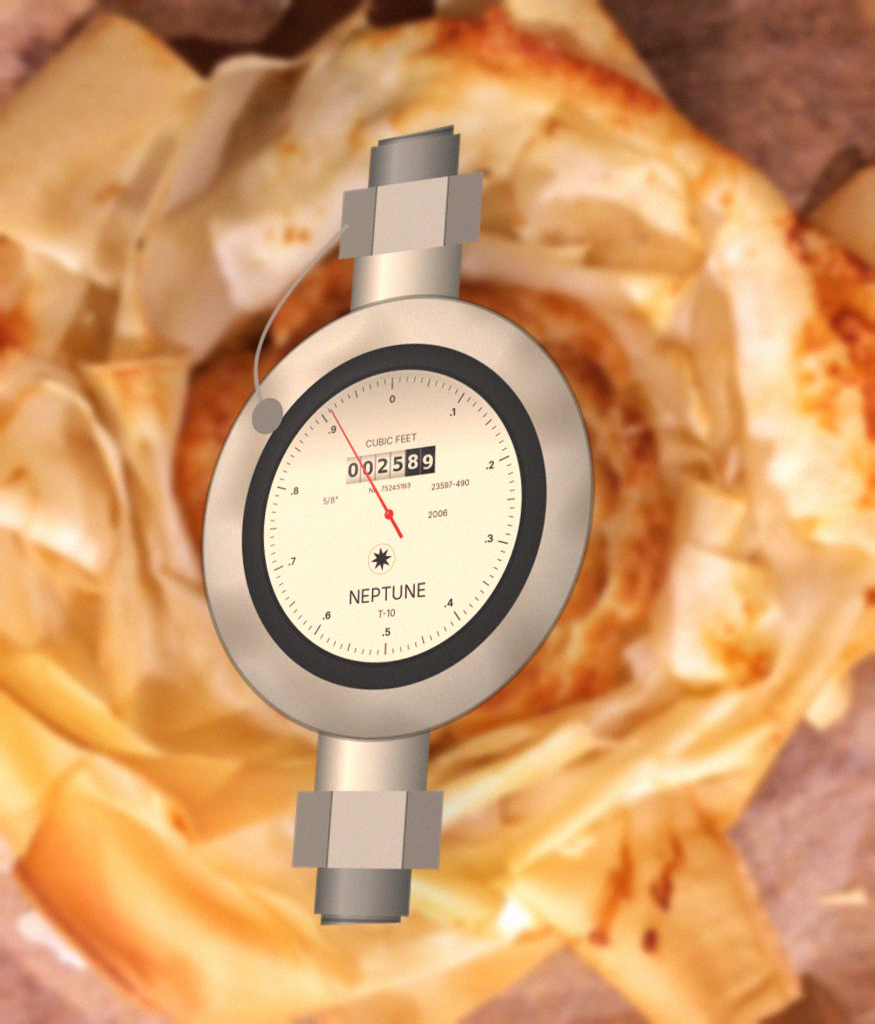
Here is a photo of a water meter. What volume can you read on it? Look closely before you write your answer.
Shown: 2588.91 ft³
